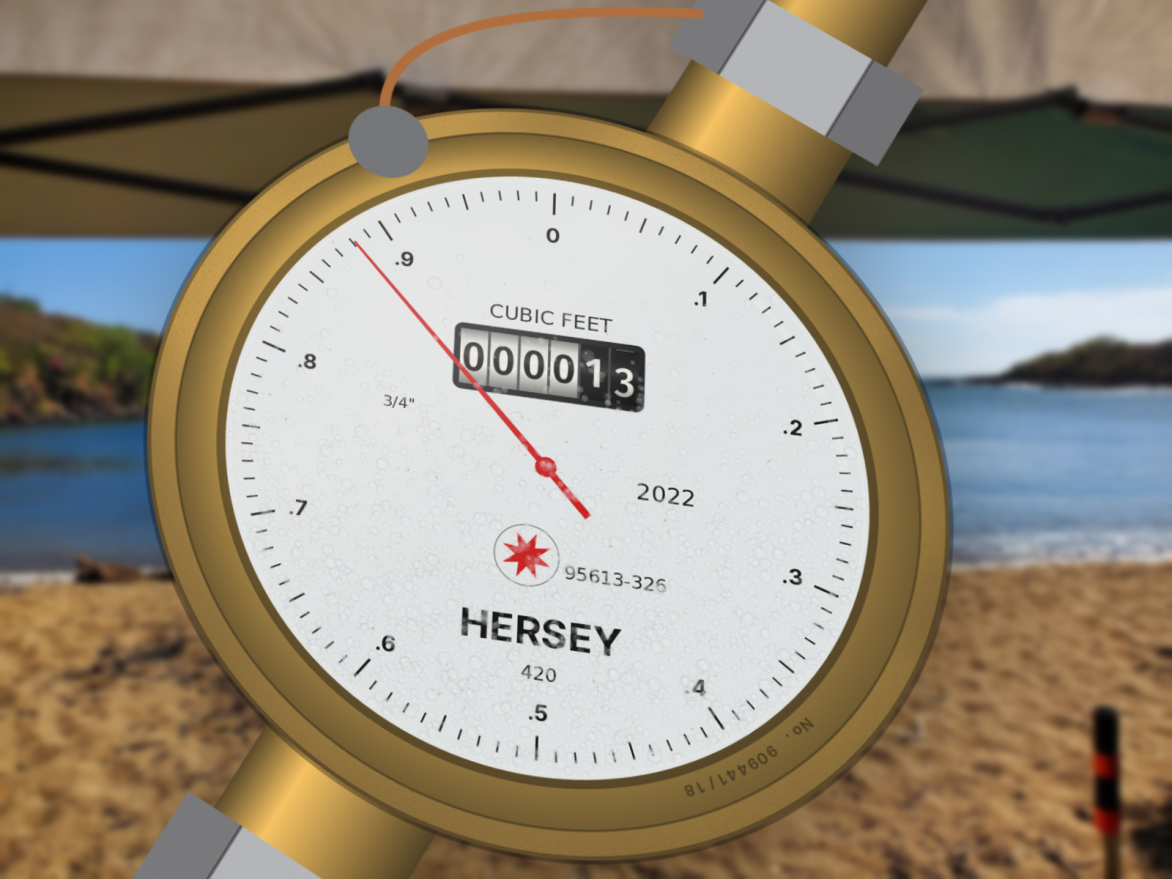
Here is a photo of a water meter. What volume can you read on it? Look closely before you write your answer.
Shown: 12.88 ft³
